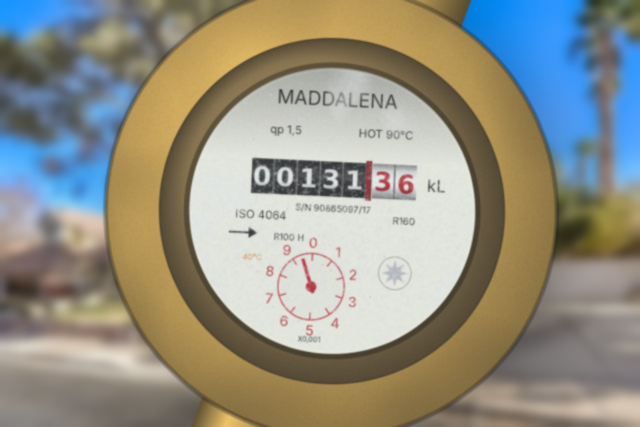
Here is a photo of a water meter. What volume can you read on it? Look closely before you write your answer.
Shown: 131.359 kL
